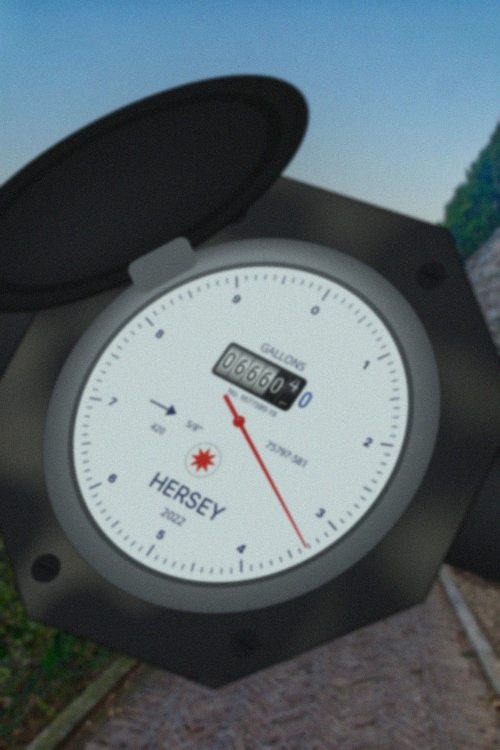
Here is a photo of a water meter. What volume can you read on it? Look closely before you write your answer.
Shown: 666043.3 gal
